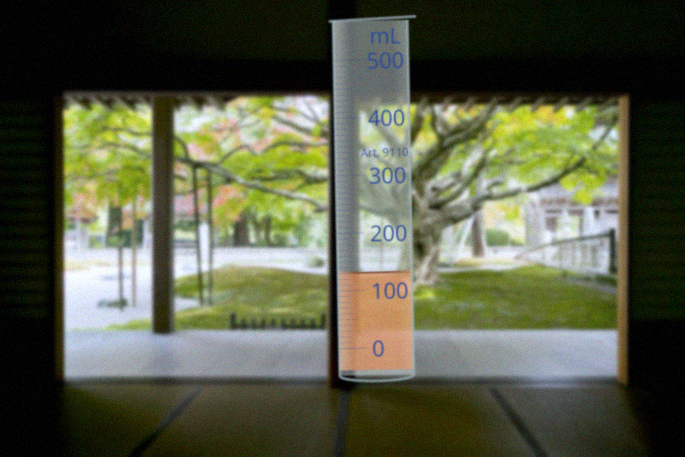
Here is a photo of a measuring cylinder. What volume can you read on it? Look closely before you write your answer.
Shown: 130 mL
